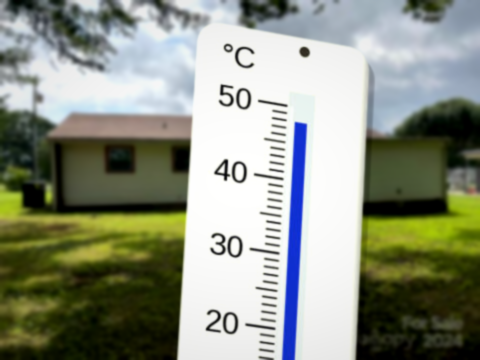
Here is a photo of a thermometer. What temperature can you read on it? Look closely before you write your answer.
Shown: 48 °C
